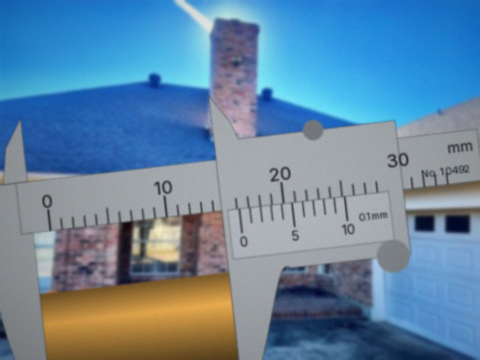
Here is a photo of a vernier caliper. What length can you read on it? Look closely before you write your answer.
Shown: 16.2 mm
